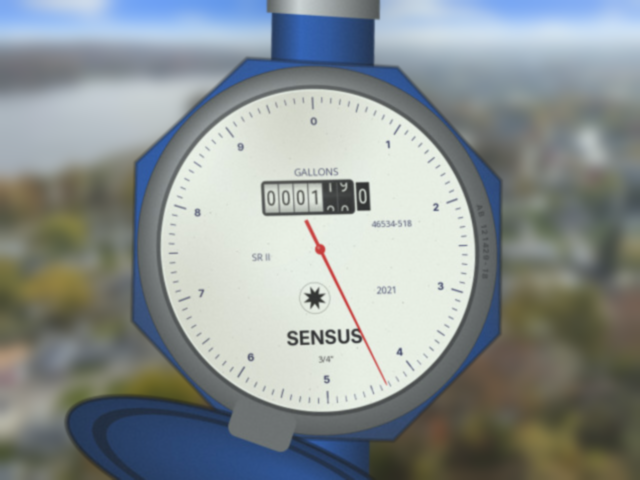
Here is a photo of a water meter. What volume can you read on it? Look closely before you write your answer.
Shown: 1194.3 gal
